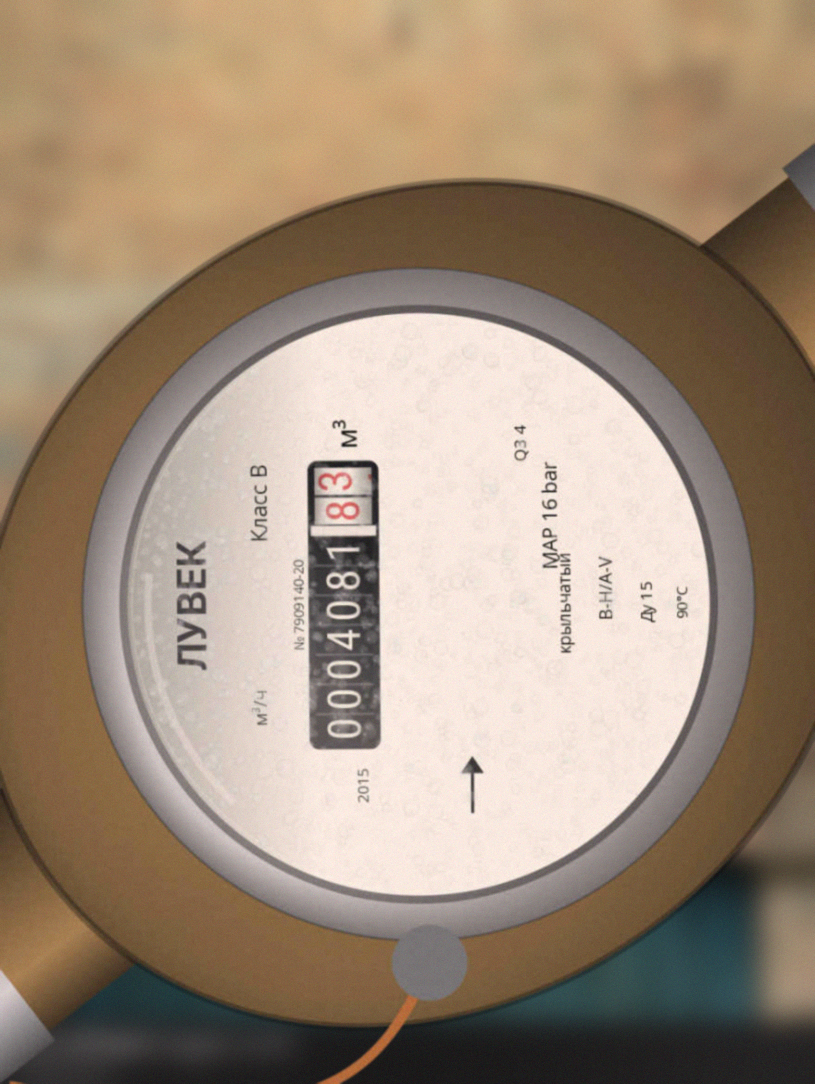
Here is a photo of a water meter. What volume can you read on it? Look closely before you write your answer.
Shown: 4081.83 m³
